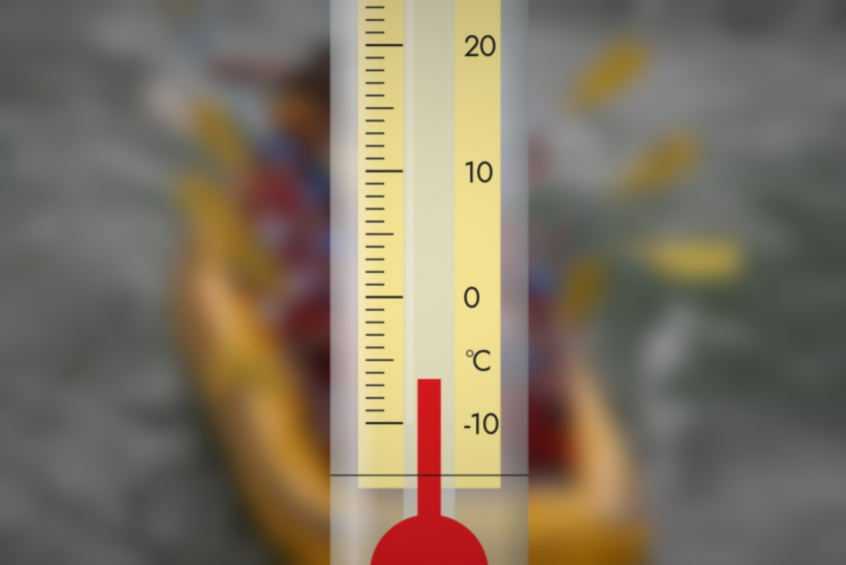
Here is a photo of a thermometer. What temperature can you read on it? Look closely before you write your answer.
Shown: -6.5 °C
